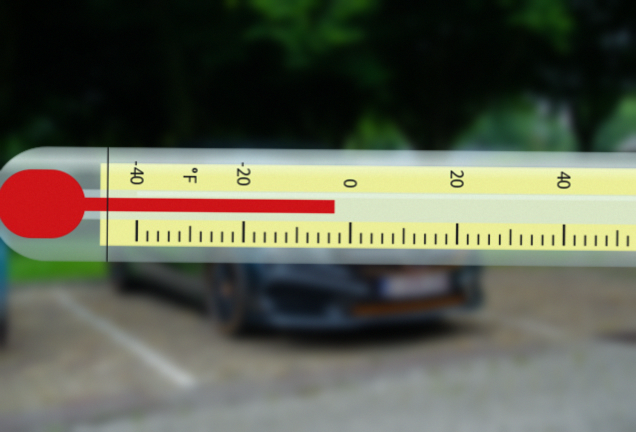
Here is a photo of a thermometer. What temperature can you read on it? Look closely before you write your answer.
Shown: -3 °F
